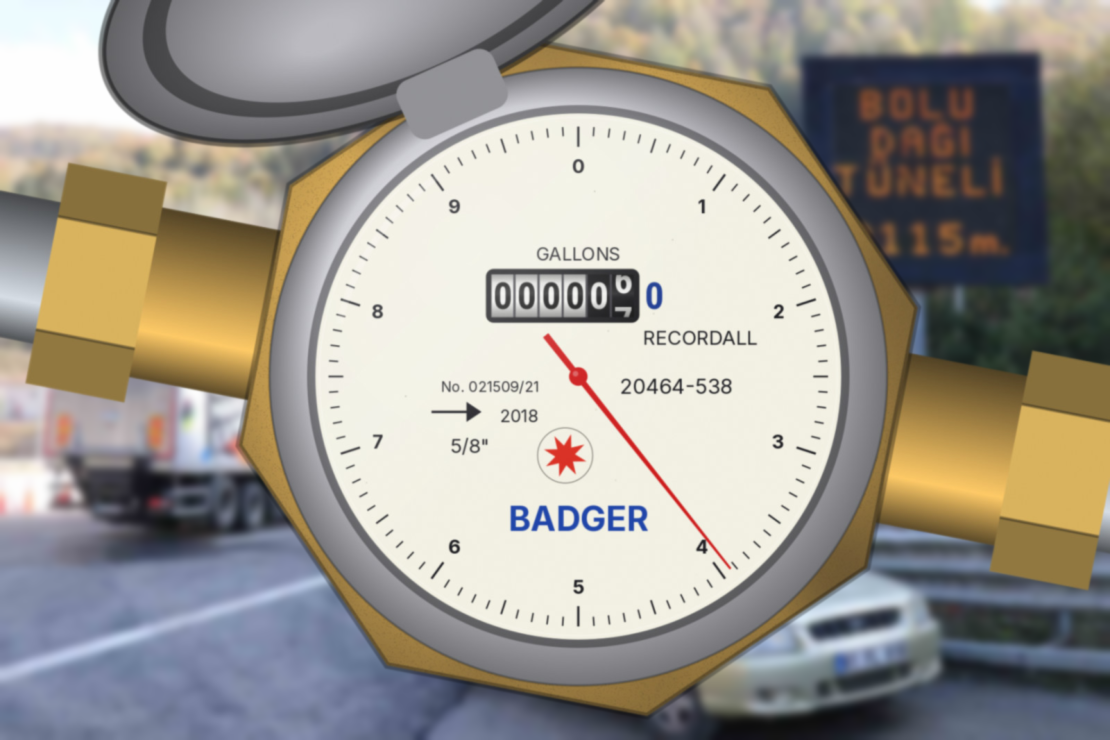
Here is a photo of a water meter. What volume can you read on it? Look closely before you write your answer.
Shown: 63.9 gal
